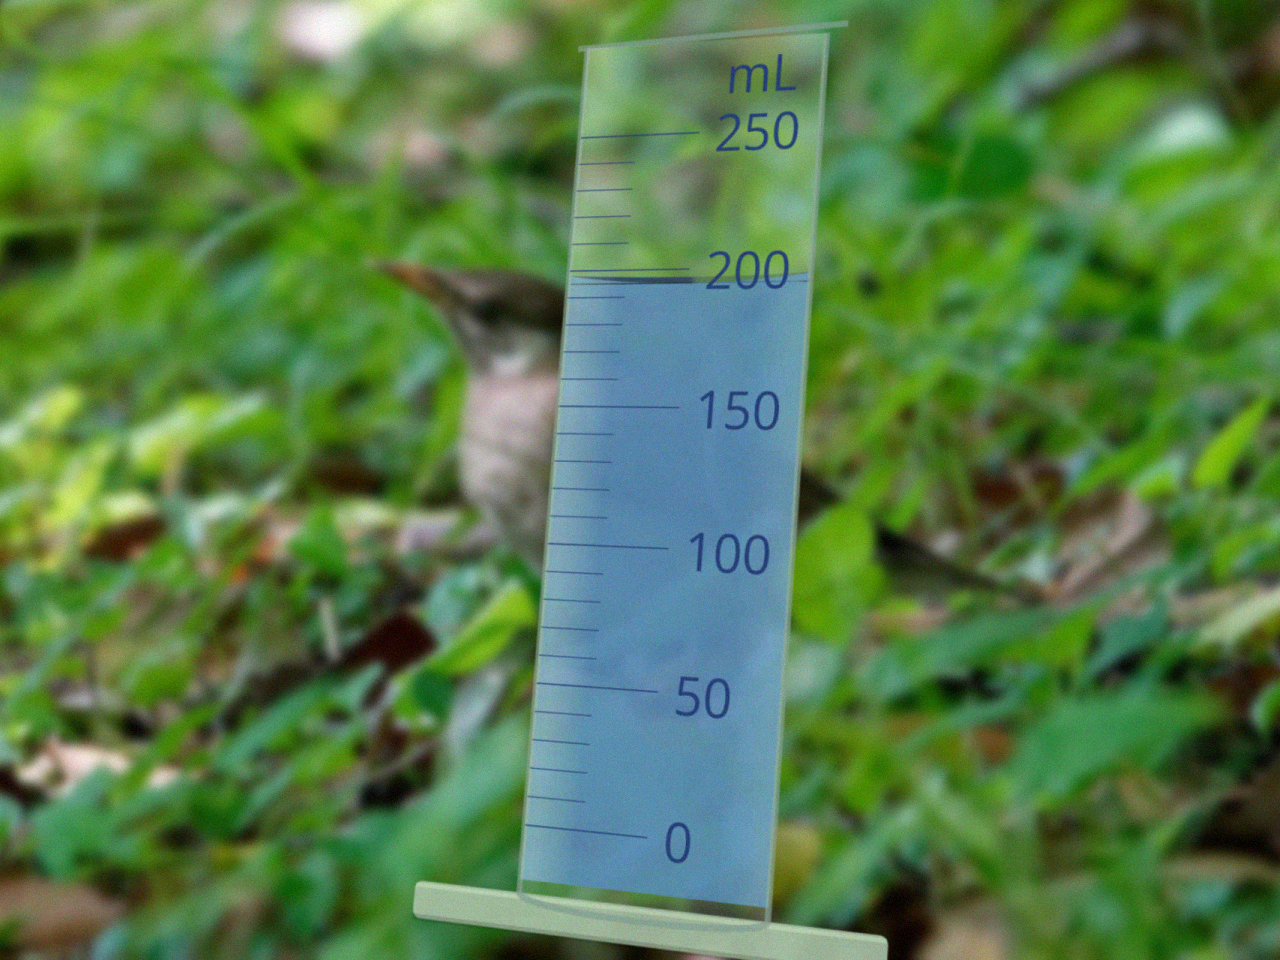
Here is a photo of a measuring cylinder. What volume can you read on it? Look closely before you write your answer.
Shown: 195 mL
